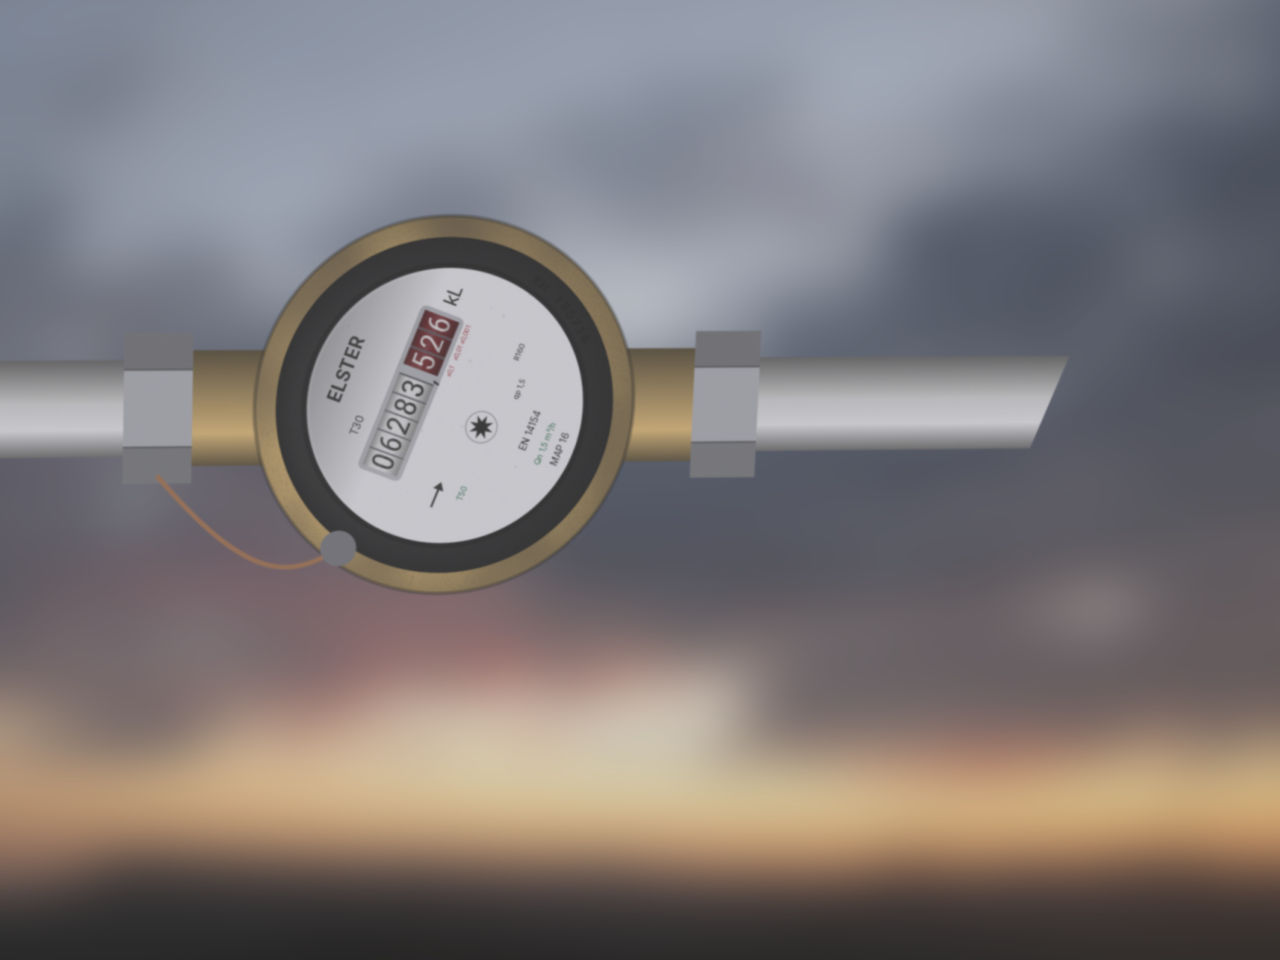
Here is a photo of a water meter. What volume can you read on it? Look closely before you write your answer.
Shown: 6283.526 kL
